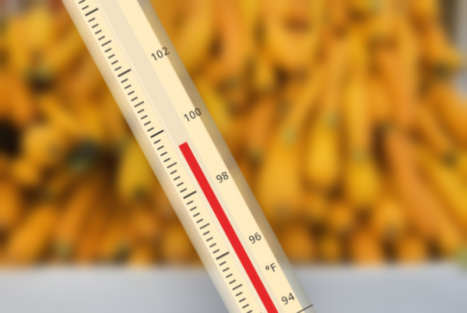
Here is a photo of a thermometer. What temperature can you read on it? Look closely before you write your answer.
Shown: 99.4 °F
